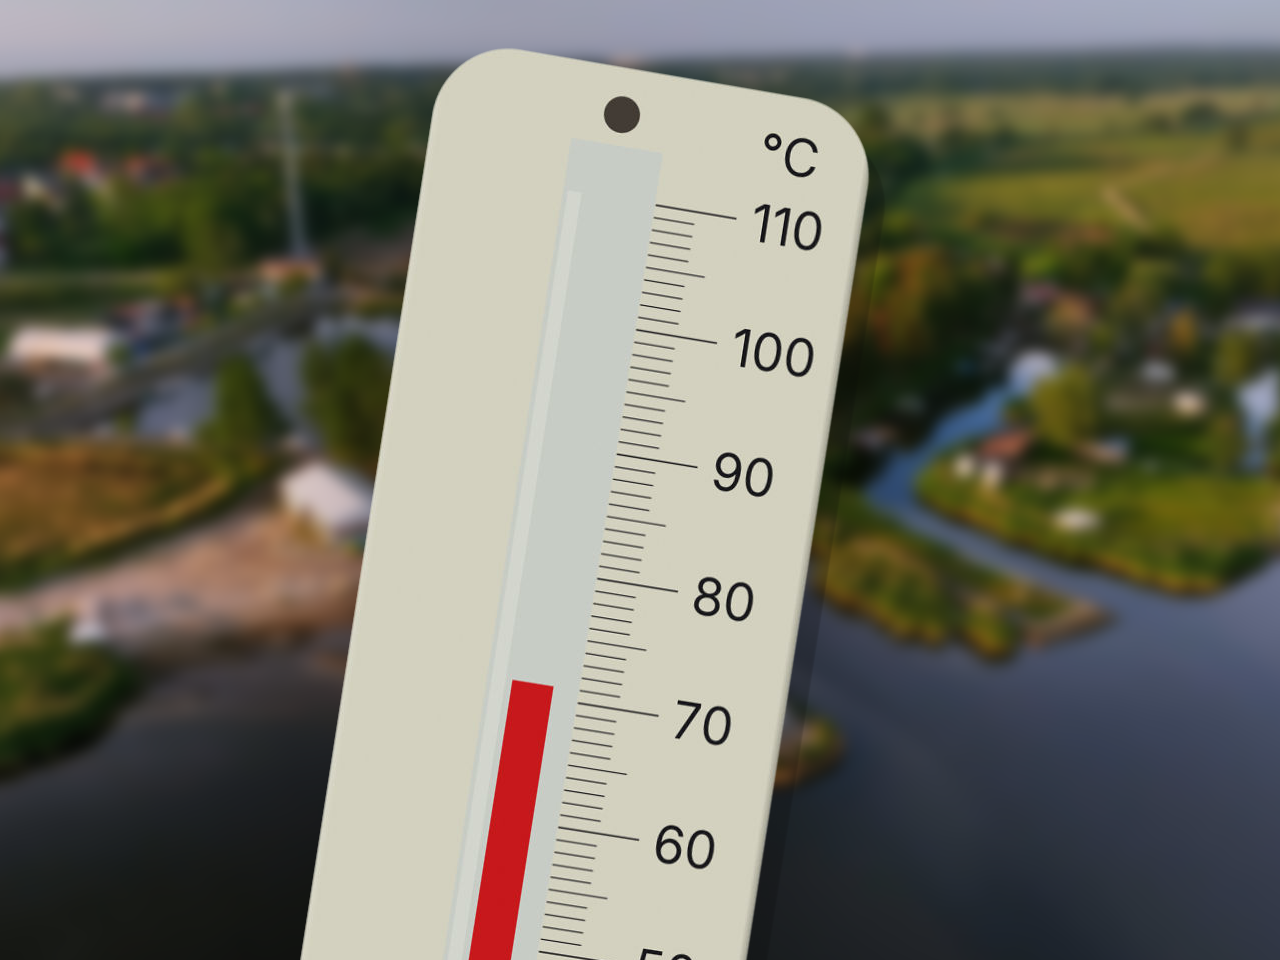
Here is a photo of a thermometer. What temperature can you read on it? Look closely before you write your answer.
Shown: 71 °C
